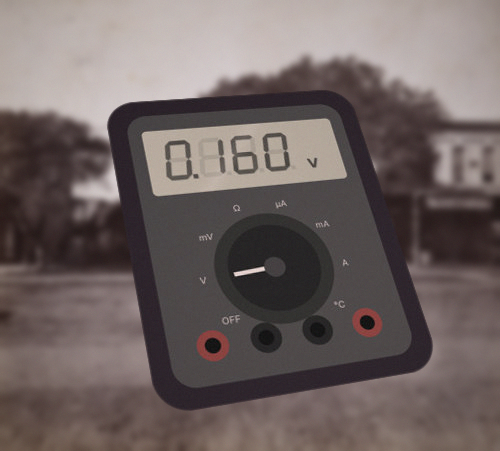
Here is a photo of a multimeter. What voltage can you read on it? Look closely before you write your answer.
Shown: 0.160 V
